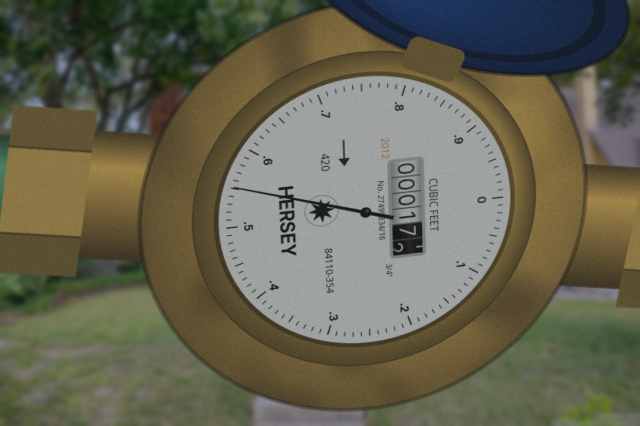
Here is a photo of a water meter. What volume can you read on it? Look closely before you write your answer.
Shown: 171.55 ft³
